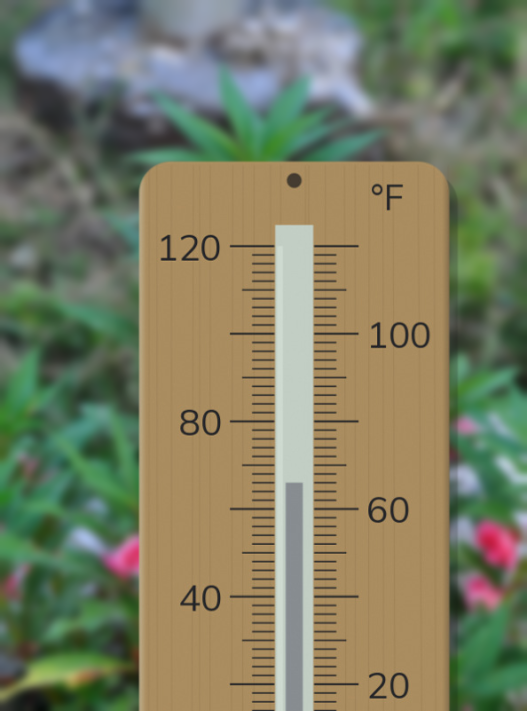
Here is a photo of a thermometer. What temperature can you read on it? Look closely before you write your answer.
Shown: 66 °F
